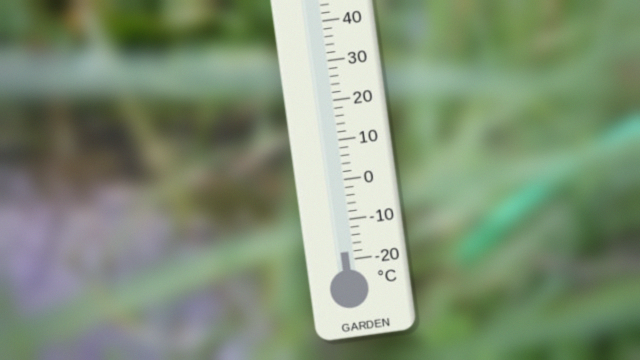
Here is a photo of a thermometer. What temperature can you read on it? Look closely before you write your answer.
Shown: -18 °C
